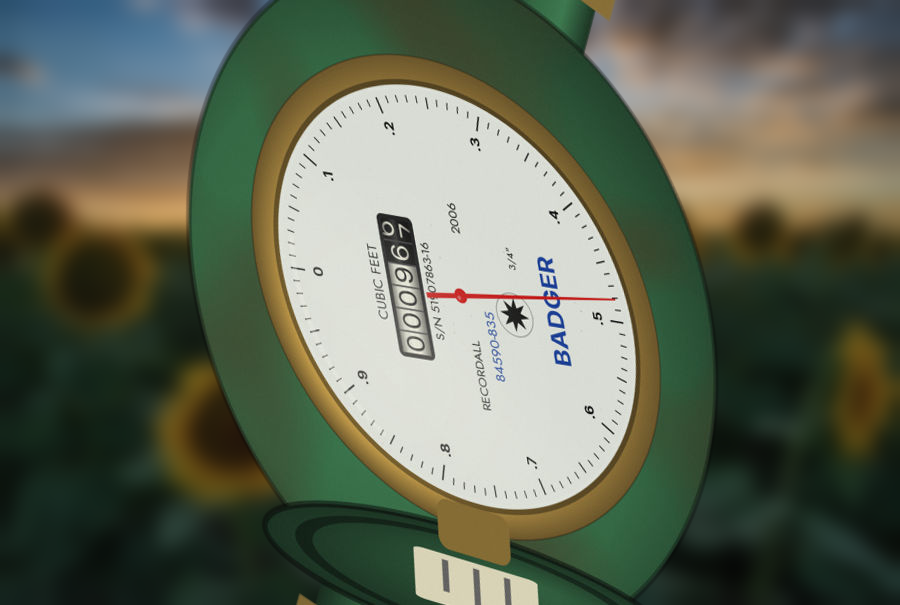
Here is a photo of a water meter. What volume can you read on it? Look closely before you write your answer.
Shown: 966.48 ft³
